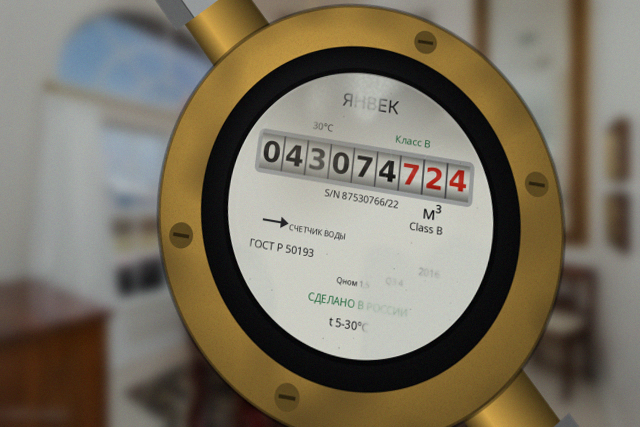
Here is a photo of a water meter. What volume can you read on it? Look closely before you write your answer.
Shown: 43074.724 m³
